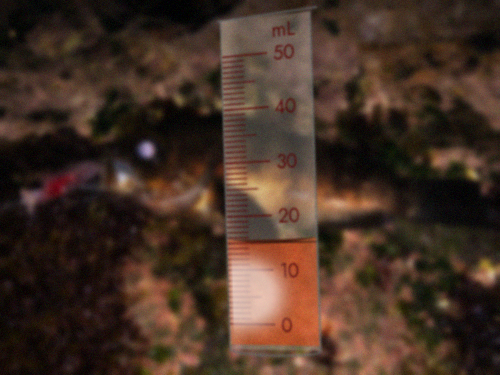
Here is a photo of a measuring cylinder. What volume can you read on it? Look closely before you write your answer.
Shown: 15 mL
